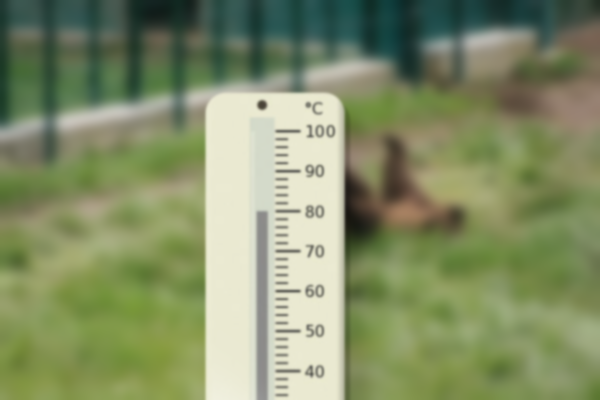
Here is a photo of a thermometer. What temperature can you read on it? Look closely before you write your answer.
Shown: 80 °C
